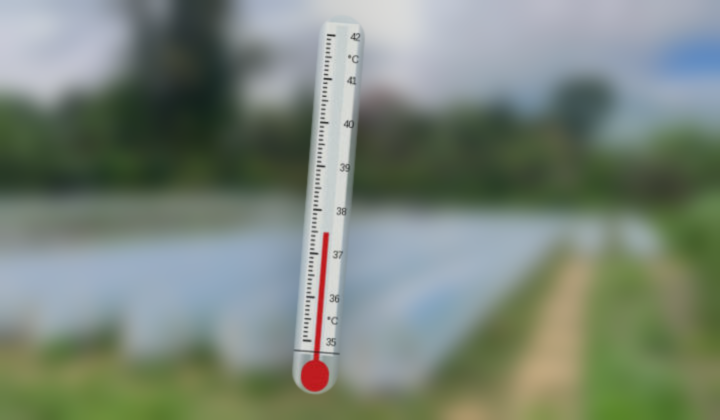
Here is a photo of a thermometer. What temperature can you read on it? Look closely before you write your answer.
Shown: 37.5 °C
